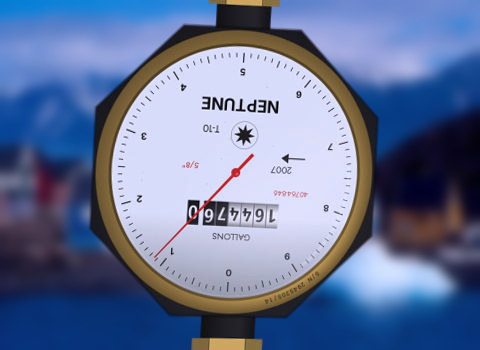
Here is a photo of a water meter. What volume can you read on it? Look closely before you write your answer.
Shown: 1644761.1 gal
